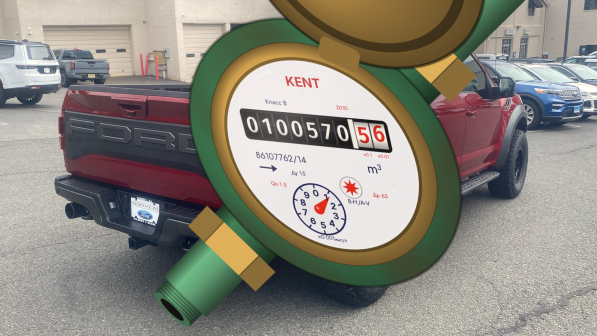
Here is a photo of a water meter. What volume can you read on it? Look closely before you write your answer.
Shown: 100570.561 m³
